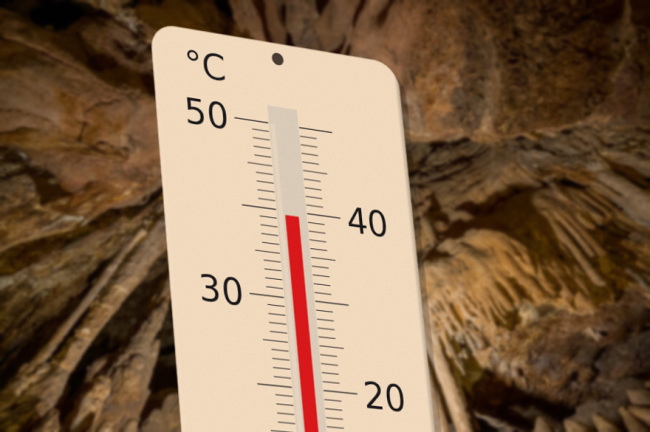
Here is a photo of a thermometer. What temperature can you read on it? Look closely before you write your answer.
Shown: 39.5 °C
